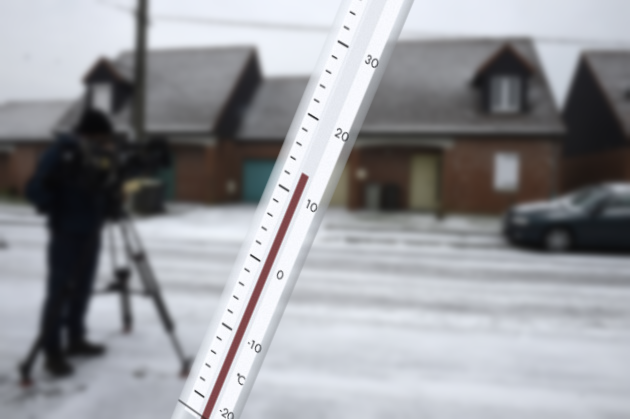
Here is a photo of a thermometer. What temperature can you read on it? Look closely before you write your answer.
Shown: 13 °C
